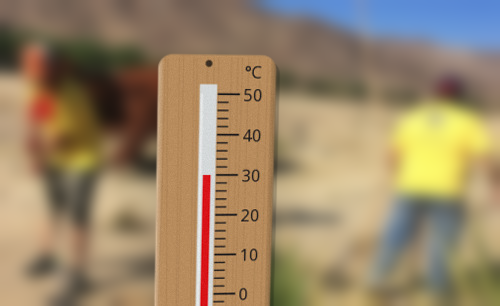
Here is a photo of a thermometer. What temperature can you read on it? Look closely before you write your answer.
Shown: 30 °C
